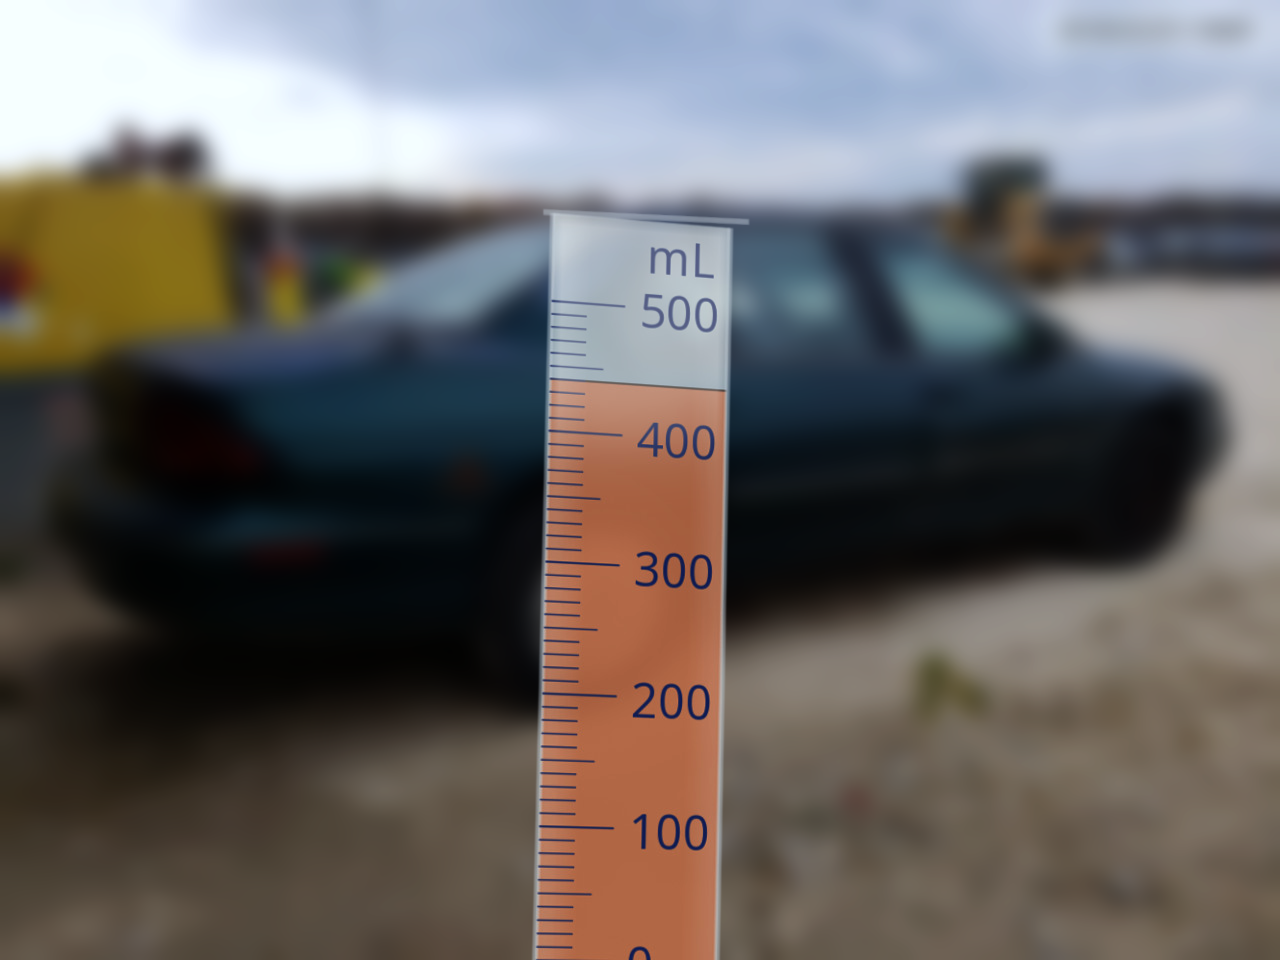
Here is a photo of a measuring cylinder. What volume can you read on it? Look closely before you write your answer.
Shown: 440 mL
